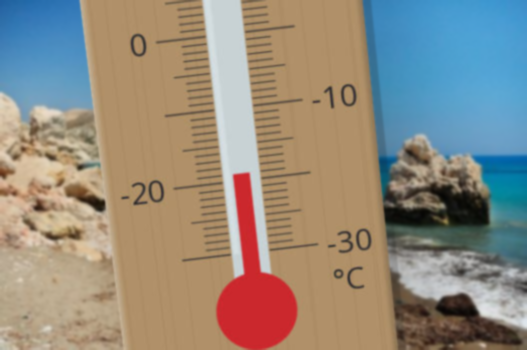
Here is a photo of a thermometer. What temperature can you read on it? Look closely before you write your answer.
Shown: -19 °C
